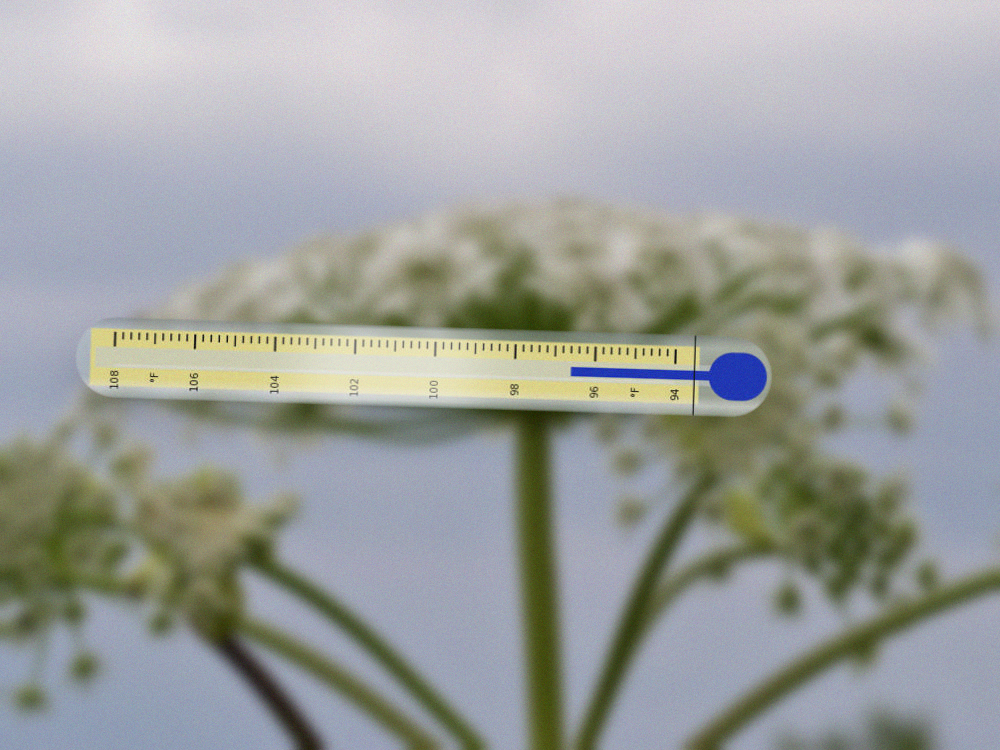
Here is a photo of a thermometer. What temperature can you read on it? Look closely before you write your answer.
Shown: 96.6 °F
